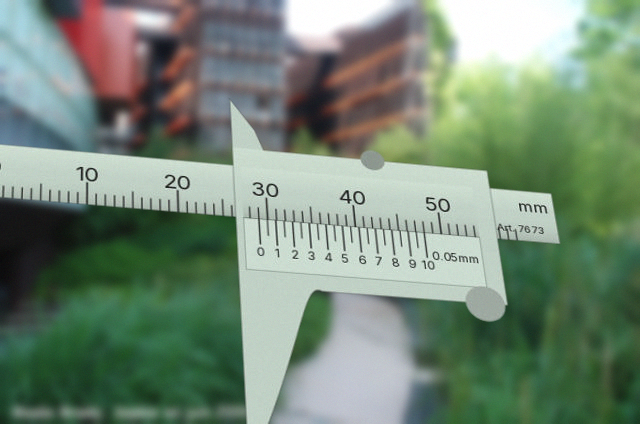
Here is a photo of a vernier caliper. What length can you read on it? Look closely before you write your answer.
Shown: 29.0 mm
